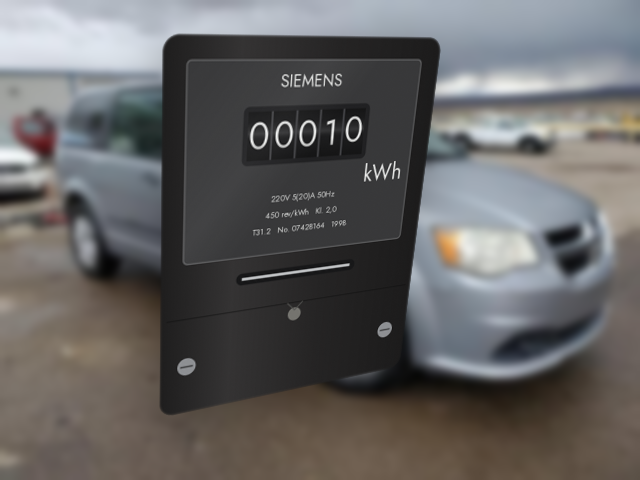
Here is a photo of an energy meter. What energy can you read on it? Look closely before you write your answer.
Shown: 10 kWh
